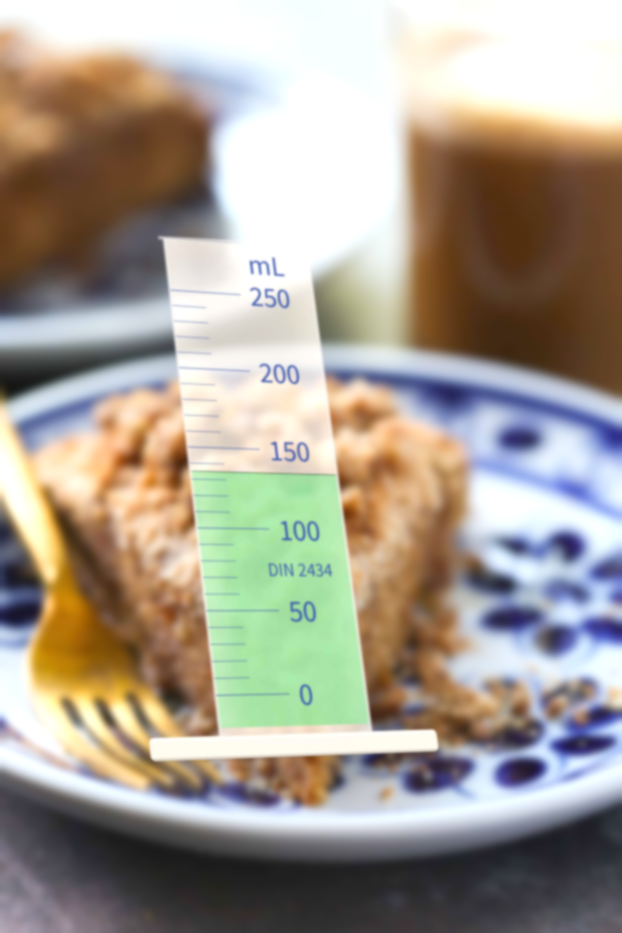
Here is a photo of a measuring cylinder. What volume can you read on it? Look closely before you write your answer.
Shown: 135 mL
